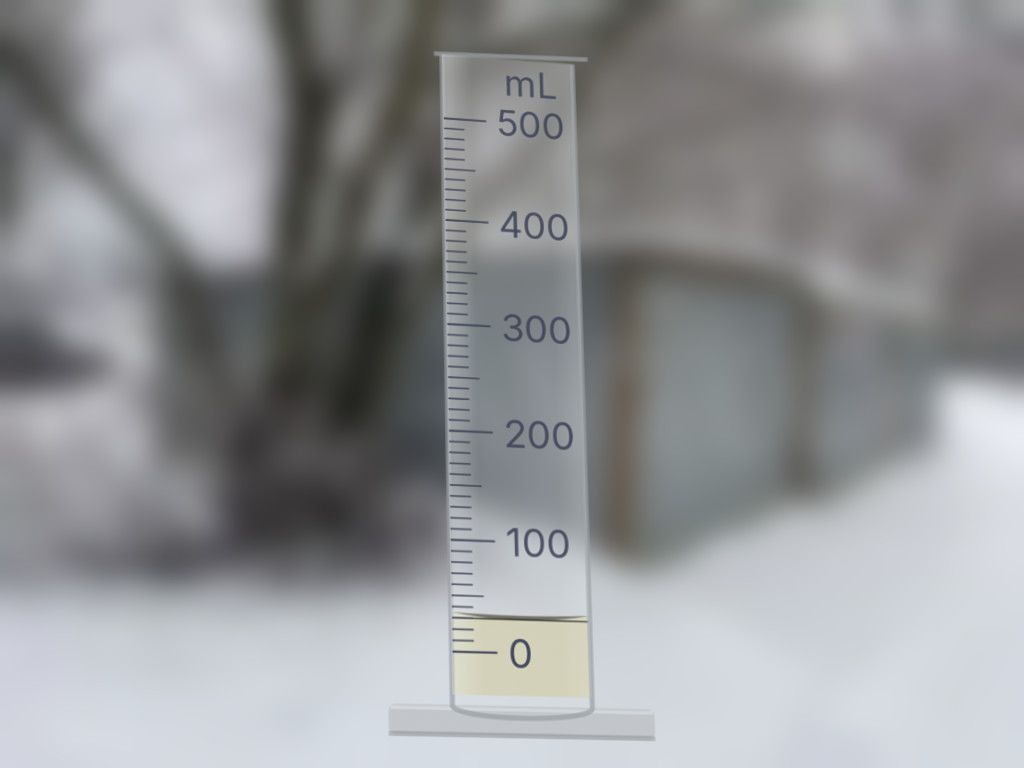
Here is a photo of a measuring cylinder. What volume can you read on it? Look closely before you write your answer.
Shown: 30 mL
